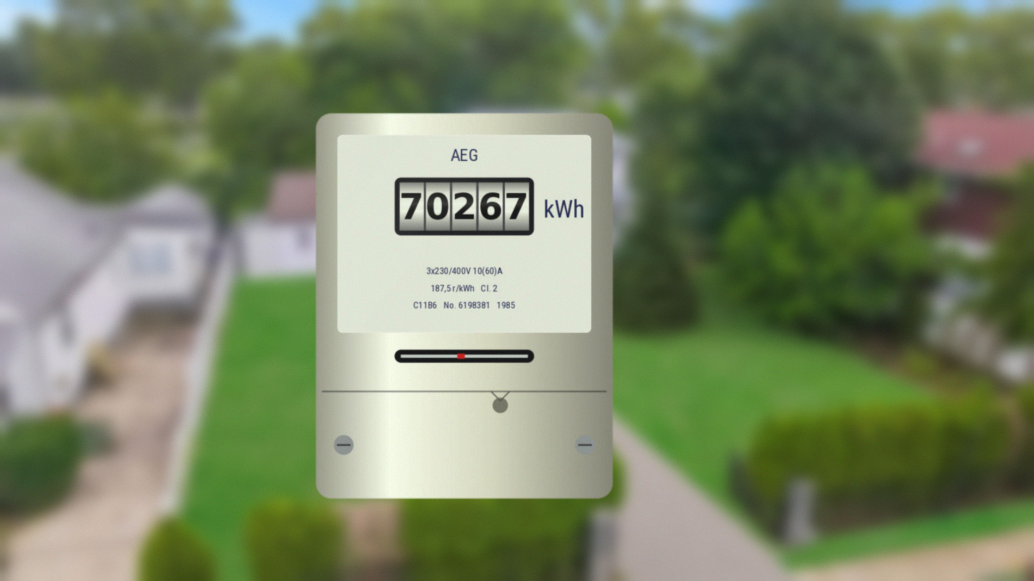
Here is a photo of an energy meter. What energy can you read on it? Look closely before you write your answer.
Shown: 70267 kWh
